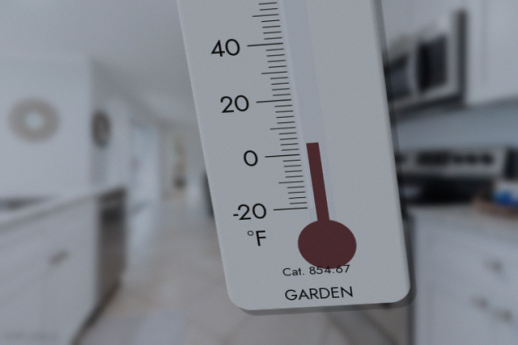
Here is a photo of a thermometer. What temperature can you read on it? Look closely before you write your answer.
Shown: 4 °F
